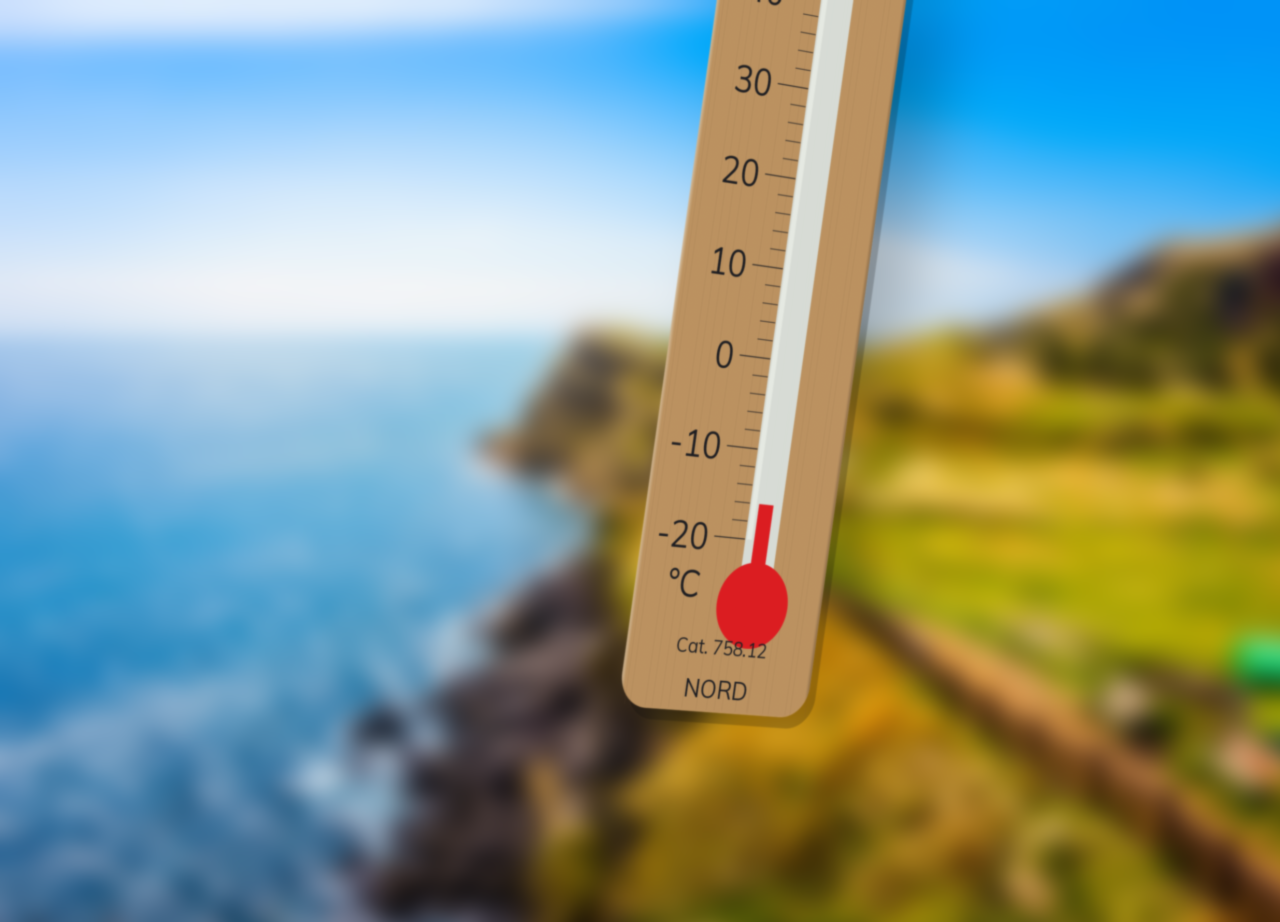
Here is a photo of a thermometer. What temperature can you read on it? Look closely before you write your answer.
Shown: -16 °C
